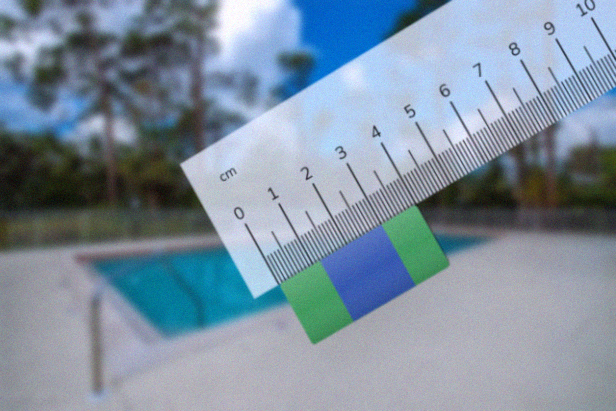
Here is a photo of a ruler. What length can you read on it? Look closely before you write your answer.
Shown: 4 cm
